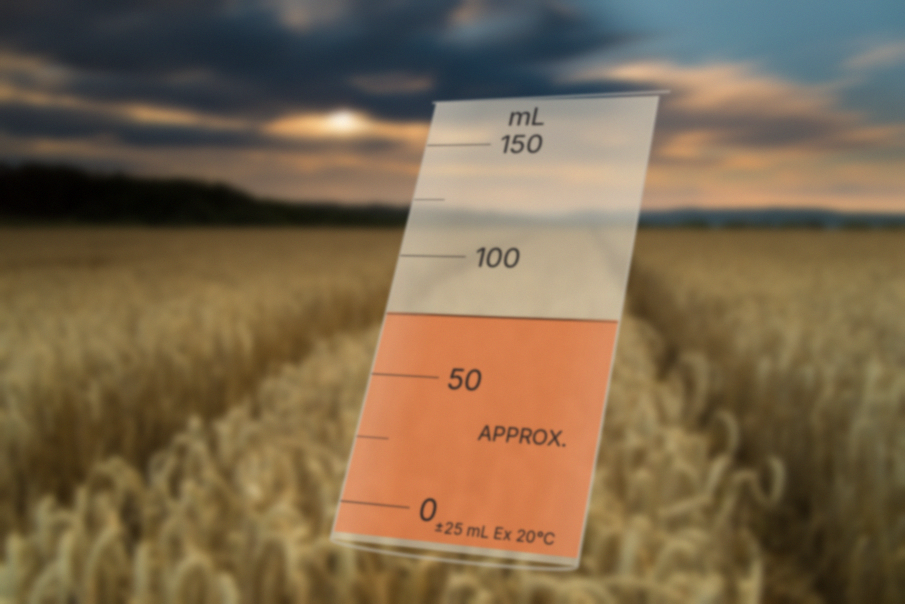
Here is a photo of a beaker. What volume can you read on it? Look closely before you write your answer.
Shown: 75 mL
